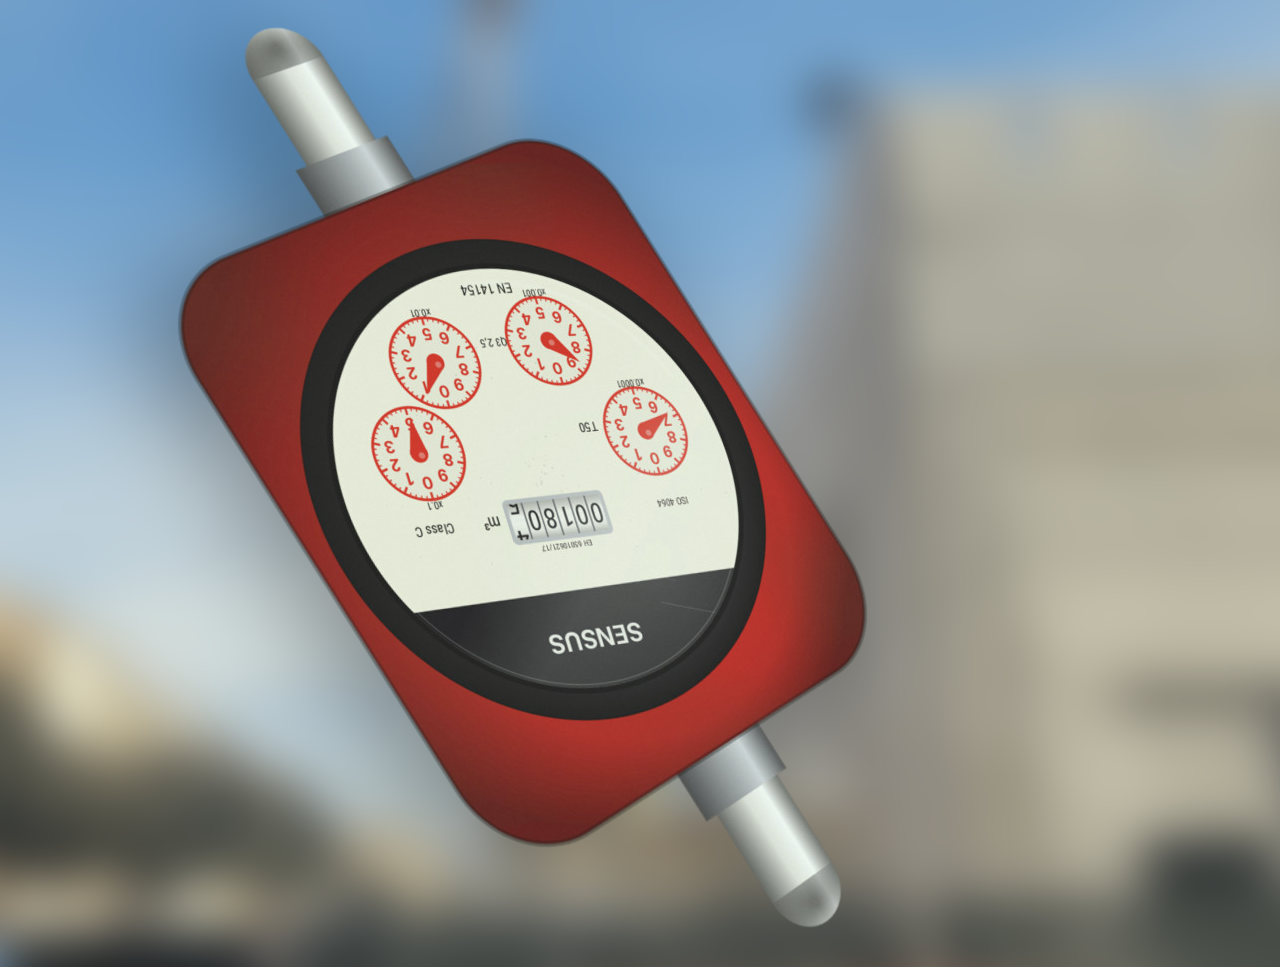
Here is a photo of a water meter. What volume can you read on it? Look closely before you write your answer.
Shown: 1804.5086 m³
